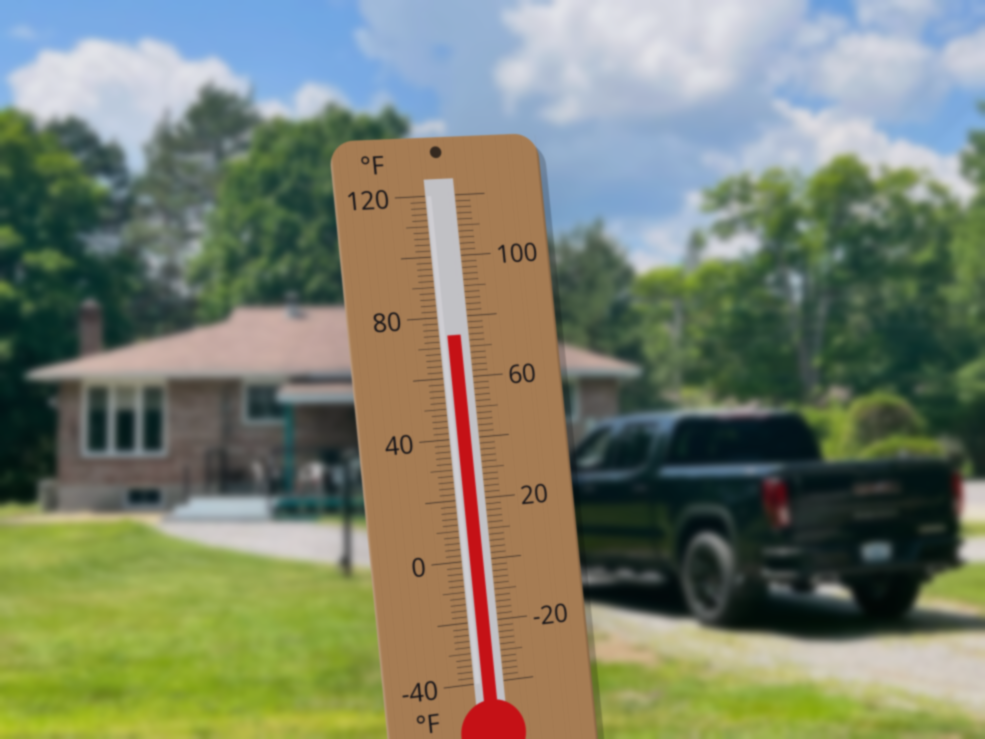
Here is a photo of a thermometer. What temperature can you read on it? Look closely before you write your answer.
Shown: 74 °F
